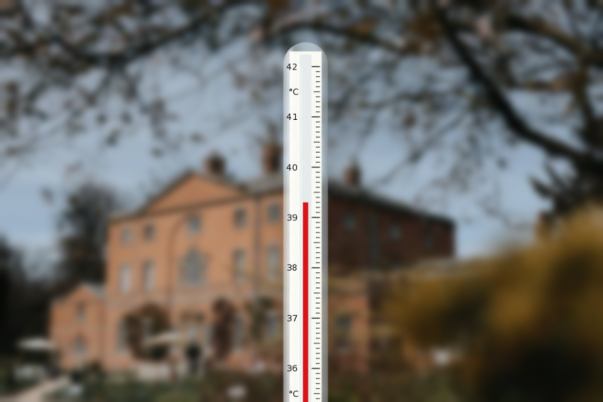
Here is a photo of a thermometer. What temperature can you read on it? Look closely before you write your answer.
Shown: 39.3 °C
